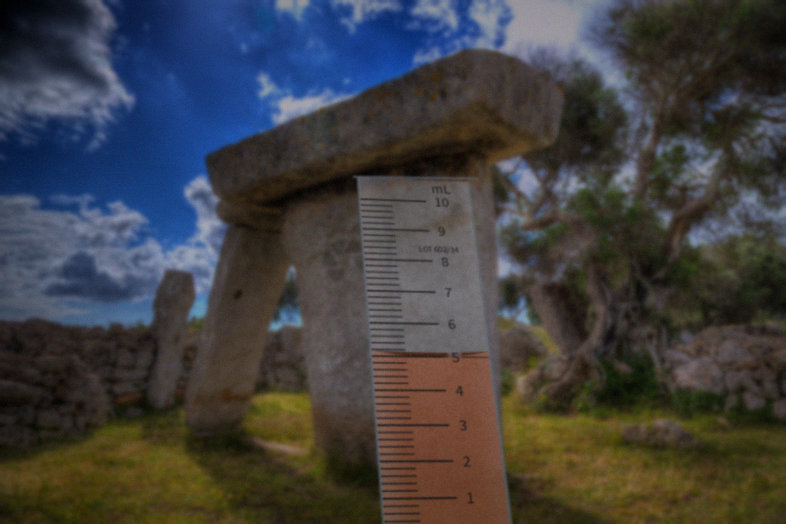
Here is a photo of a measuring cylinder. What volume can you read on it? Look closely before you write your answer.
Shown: 5 mL
